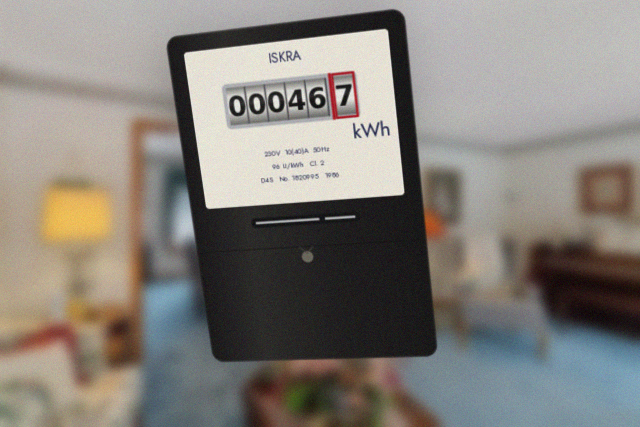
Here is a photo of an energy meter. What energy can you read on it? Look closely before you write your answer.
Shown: 46.7 kWh
